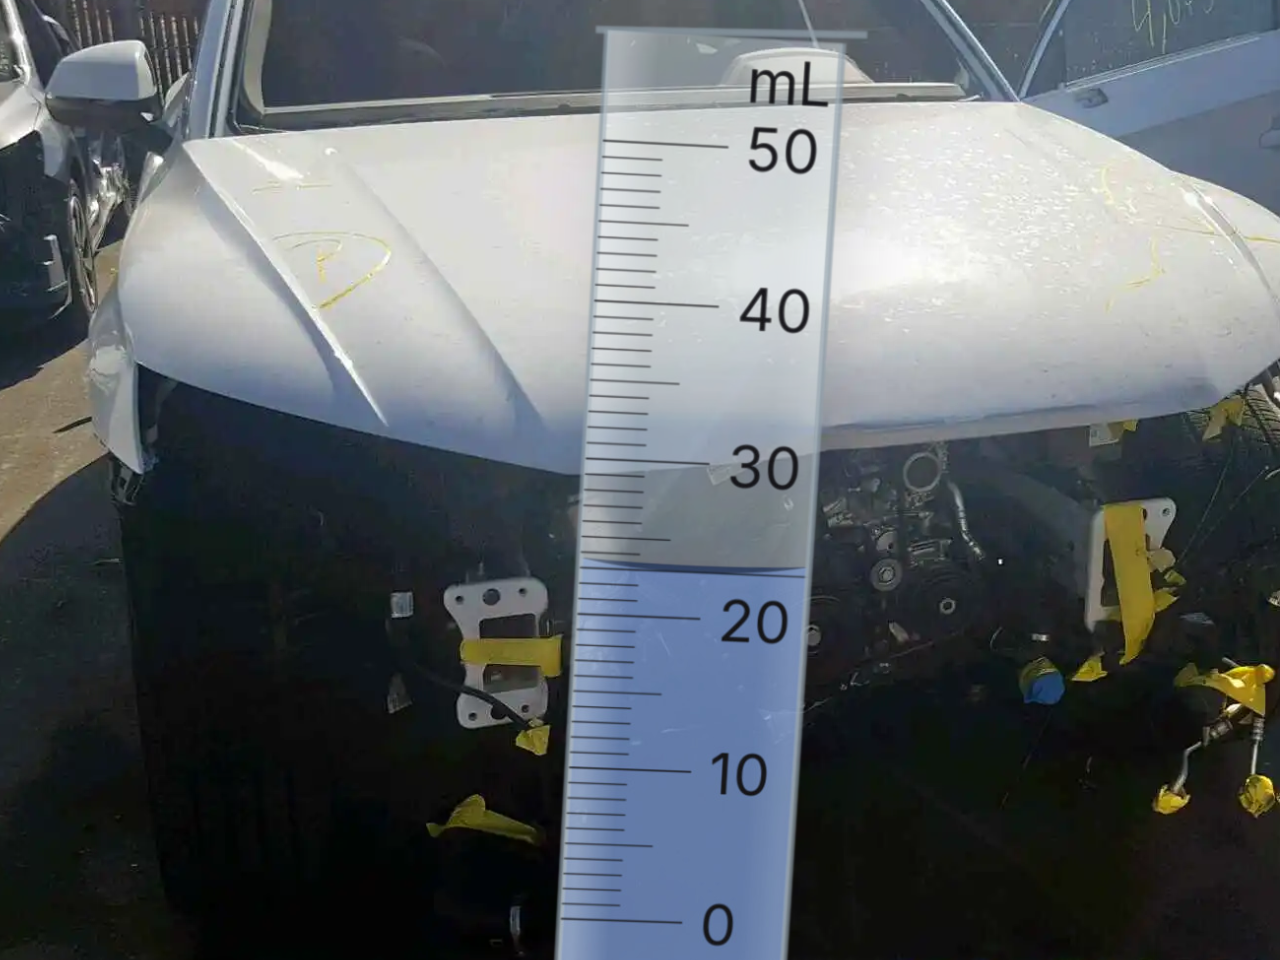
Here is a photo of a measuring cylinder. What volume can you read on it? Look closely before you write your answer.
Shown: 23 mL
